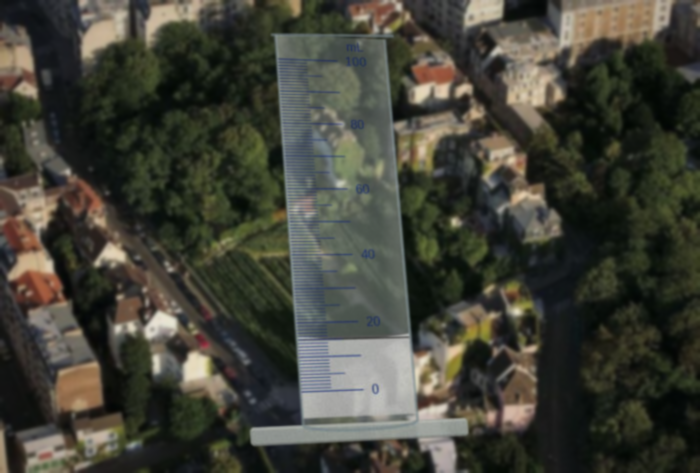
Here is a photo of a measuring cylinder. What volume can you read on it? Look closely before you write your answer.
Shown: 15 mL
